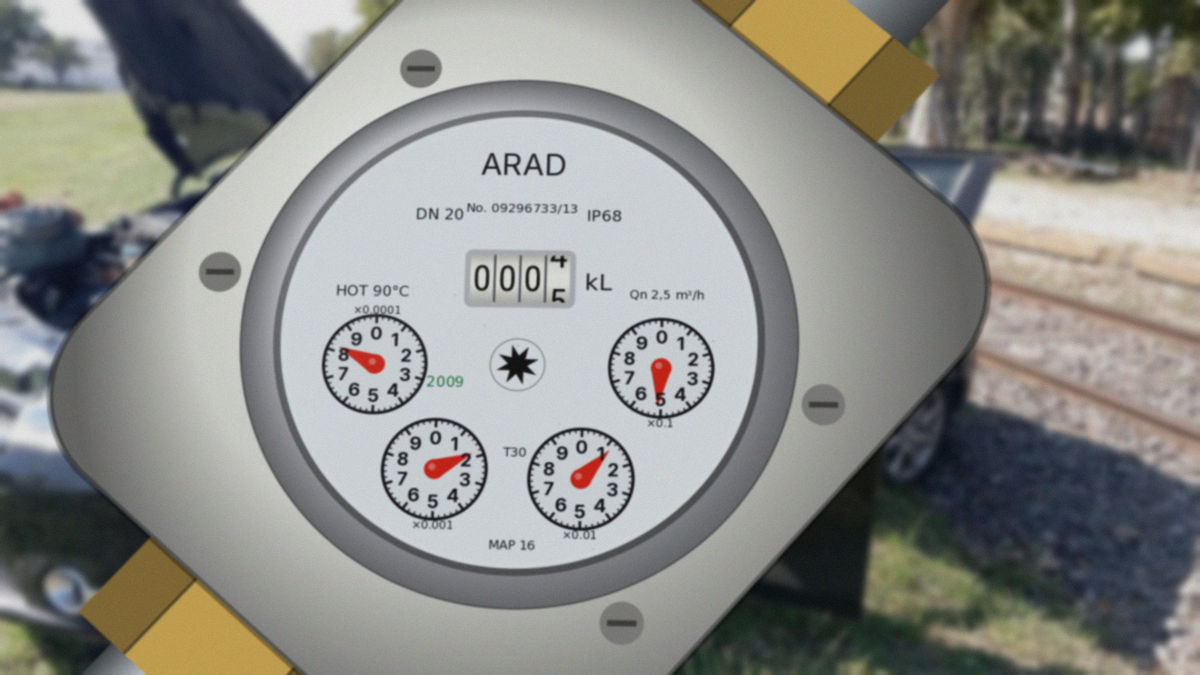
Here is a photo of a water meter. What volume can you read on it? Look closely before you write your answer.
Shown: 4.5118 kL
